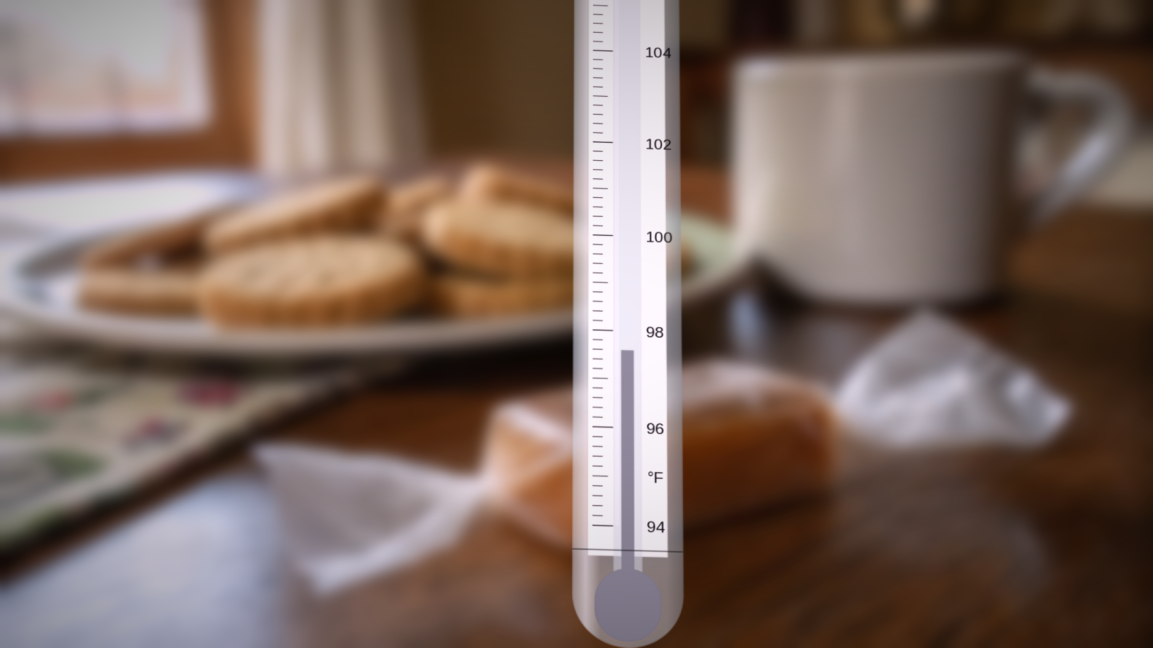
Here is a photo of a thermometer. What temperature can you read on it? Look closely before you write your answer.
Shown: 97.6 °F
